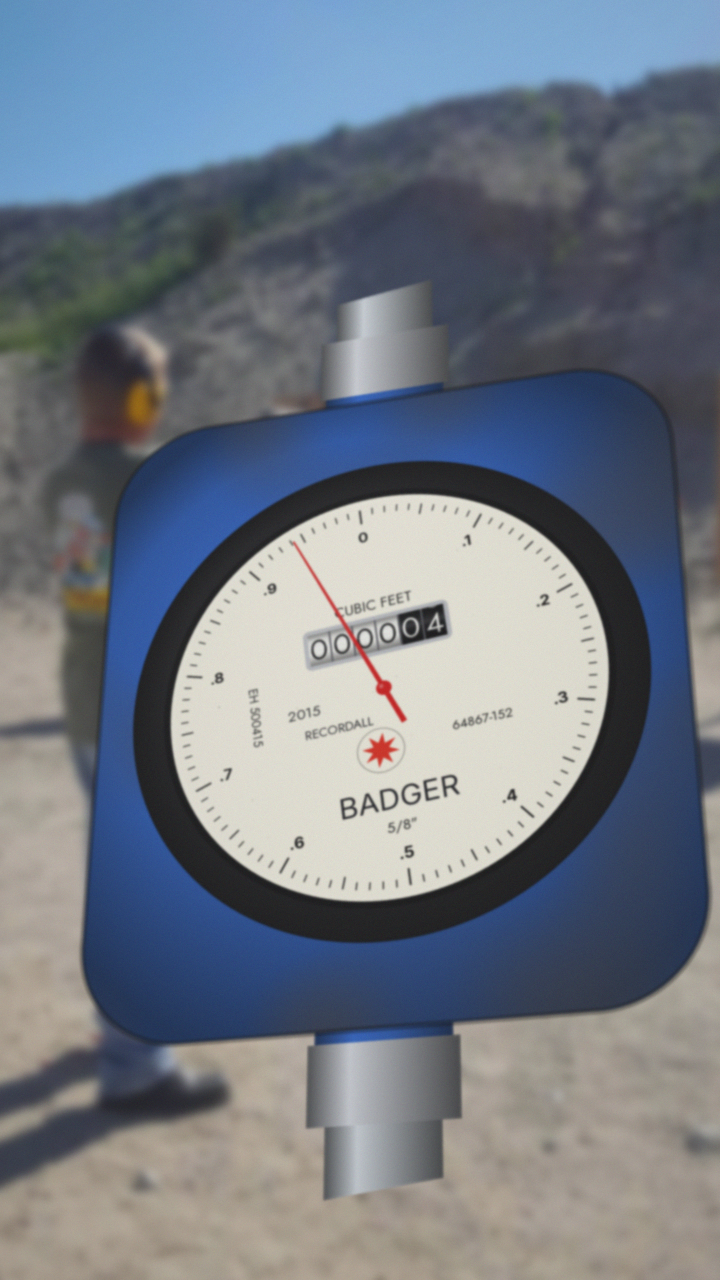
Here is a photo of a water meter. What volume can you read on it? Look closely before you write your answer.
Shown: 3.94 ft³
